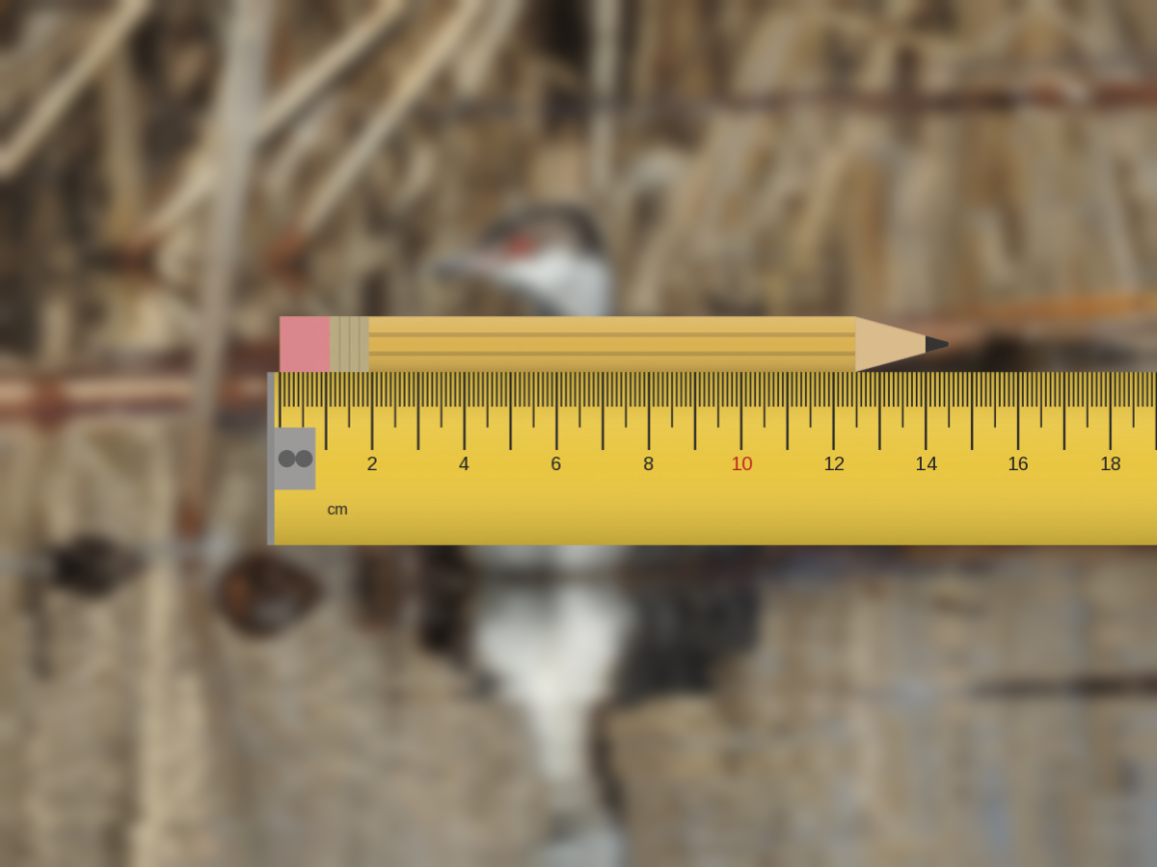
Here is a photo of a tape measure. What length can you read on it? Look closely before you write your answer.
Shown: 14.5 cm
